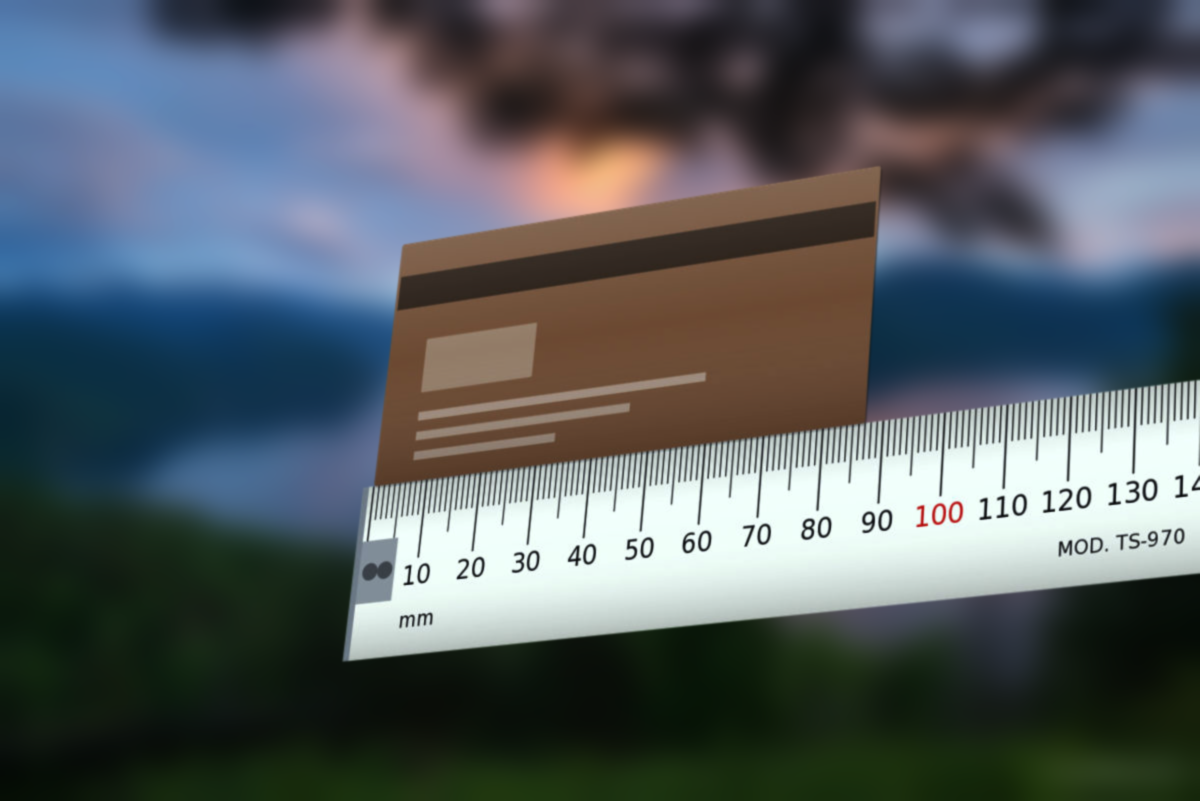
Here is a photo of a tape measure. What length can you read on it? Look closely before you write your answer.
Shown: 87 mm
